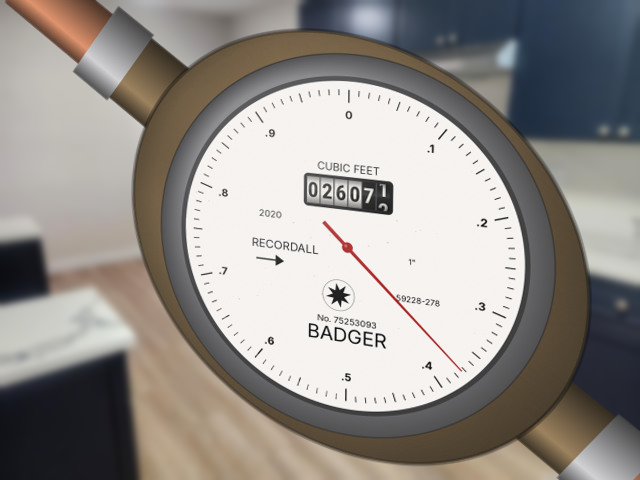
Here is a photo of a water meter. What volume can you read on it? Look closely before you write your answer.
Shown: 26071.37 ft³
